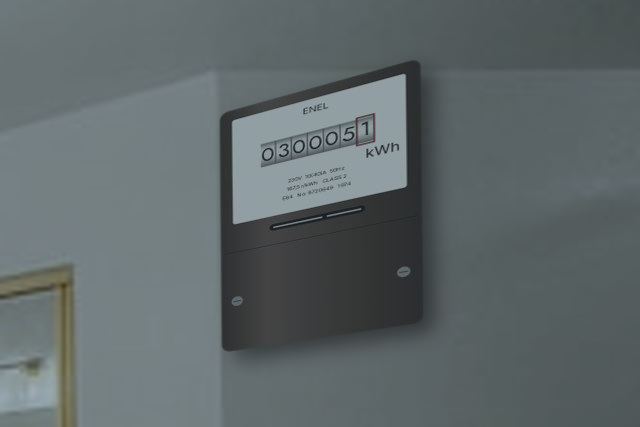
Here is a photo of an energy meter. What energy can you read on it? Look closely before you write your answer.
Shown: 30005.1 kWh
